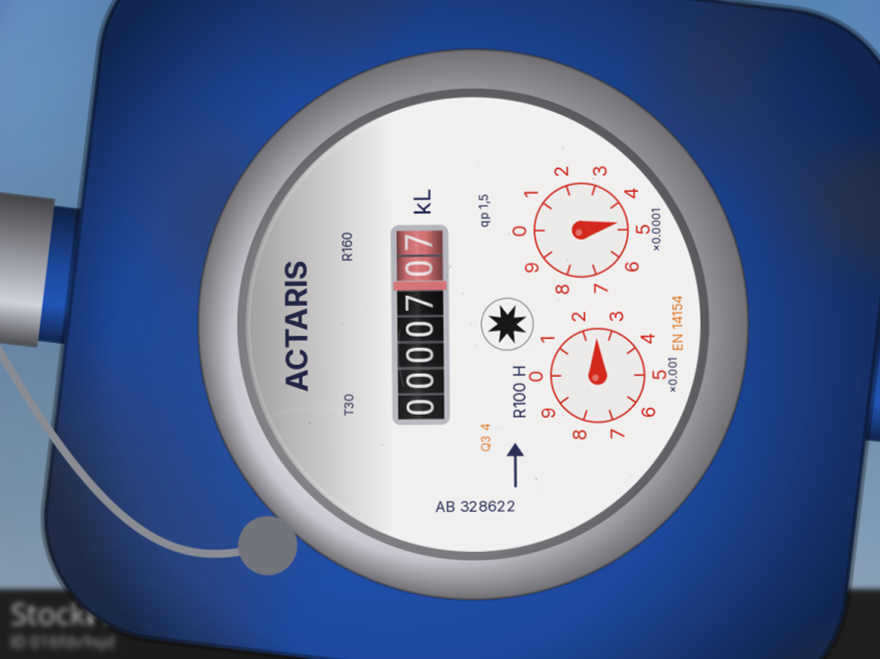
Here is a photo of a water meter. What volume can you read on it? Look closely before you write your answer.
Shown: 7.0724 kL
